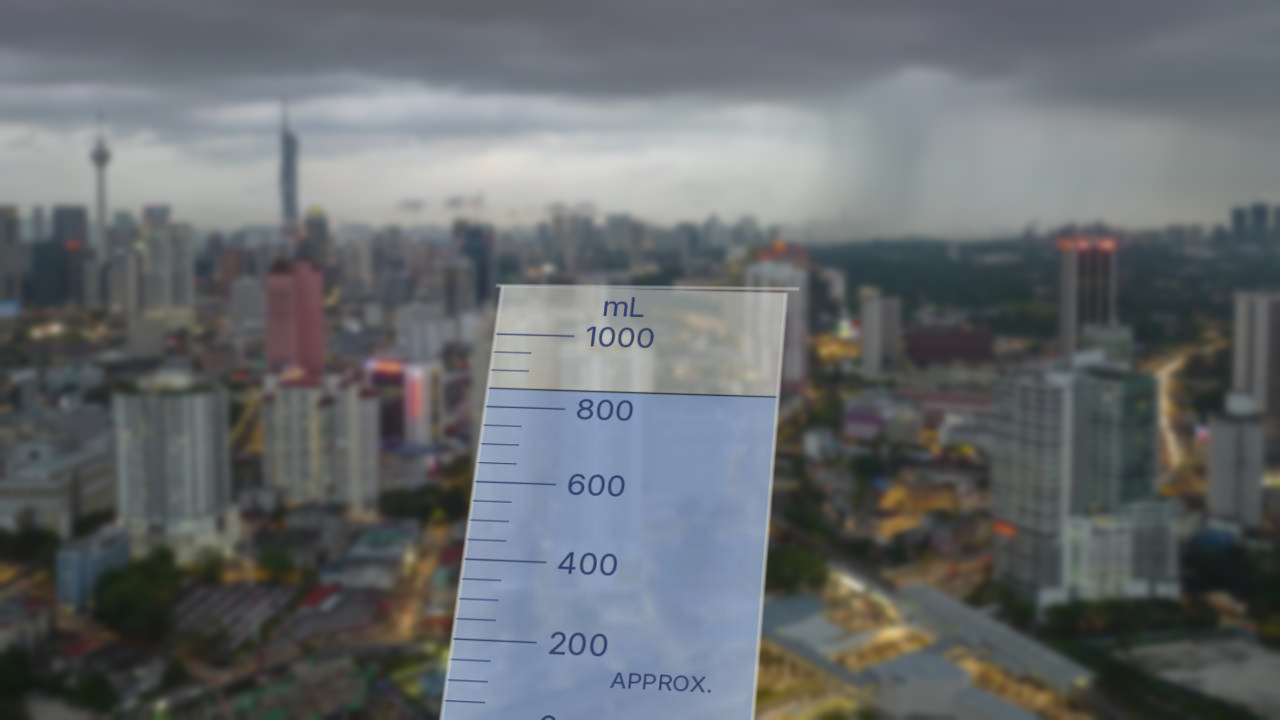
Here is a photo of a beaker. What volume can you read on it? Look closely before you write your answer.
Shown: 850 mL
